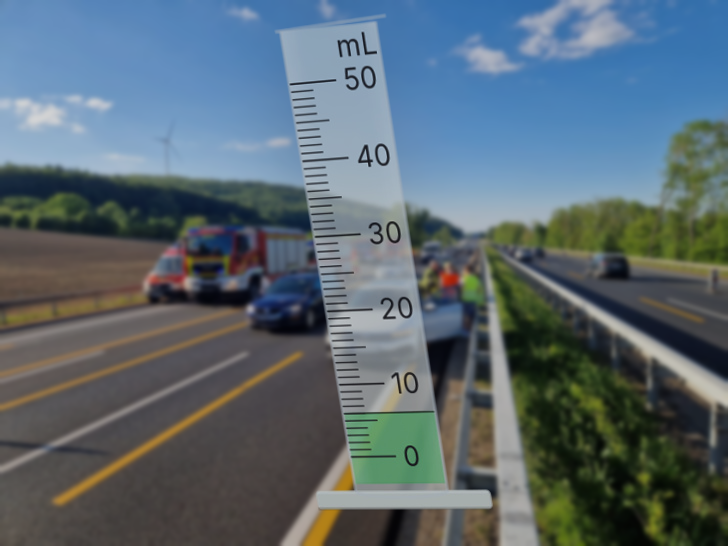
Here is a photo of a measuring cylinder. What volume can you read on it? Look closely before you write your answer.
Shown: 6 mL
